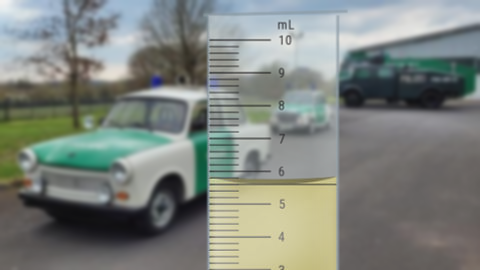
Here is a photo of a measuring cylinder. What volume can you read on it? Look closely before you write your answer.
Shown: 5.6 mL
